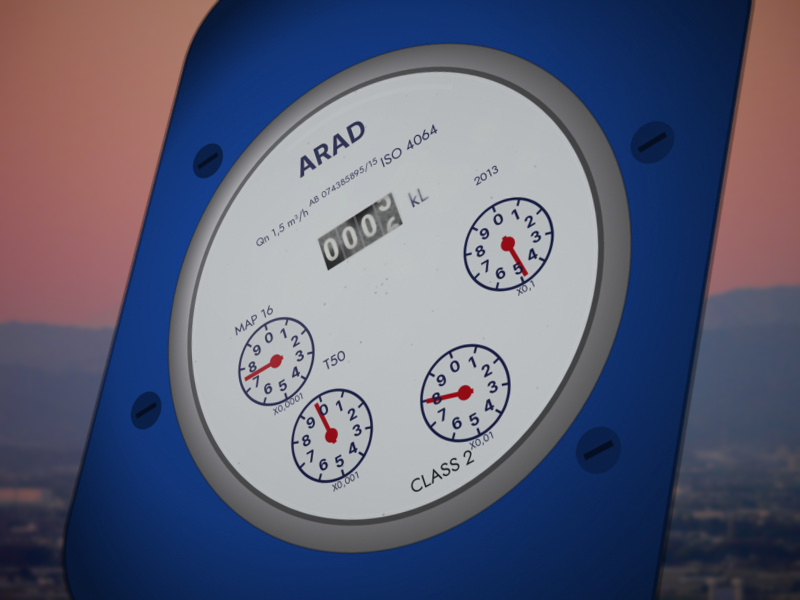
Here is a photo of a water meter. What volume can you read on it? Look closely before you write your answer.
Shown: 5.4797 kL
